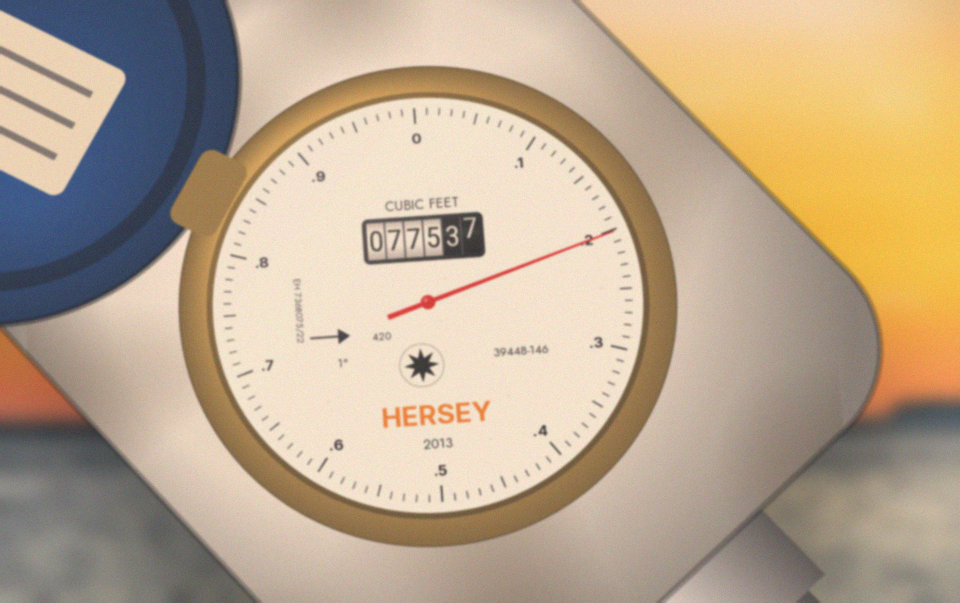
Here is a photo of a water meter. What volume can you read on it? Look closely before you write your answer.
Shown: 77537.20 ft³
